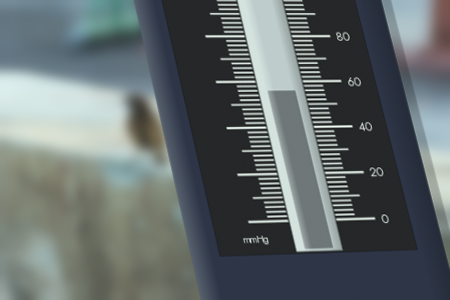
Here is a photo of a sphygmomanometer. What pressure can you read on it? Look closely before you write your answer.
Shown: 56 mmHg
